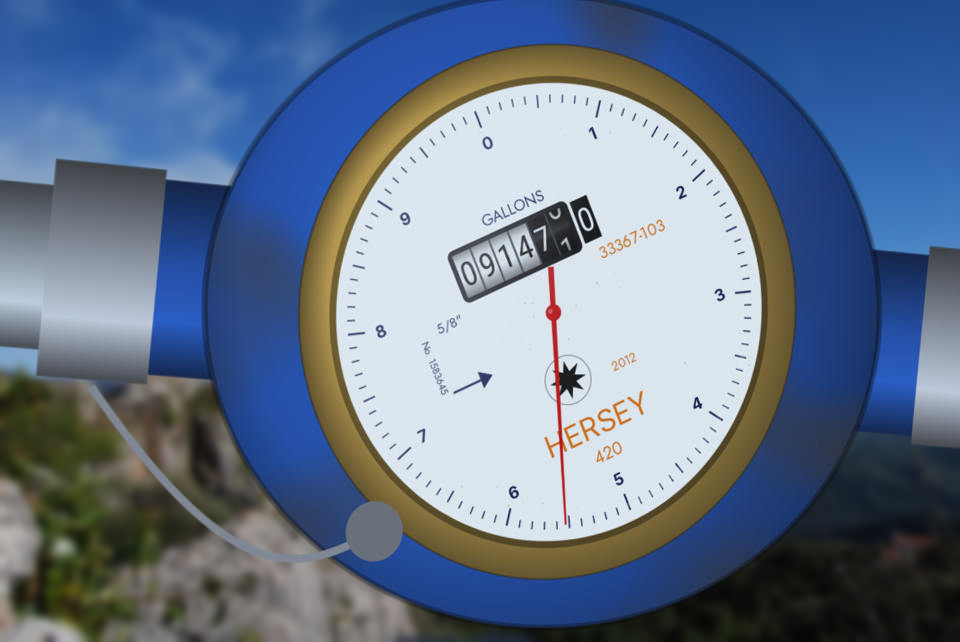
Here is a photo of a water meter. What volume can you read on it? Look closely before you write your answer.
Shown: 914705.5 gal
